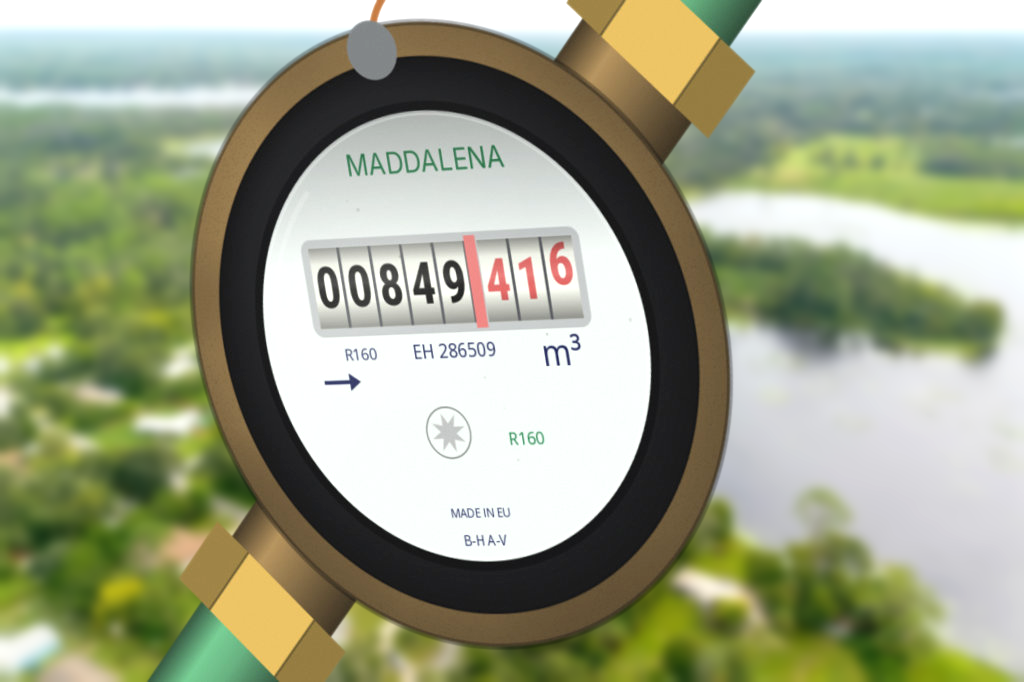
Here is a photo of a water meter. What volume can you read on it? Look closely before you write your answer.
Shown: 849.416 m³
